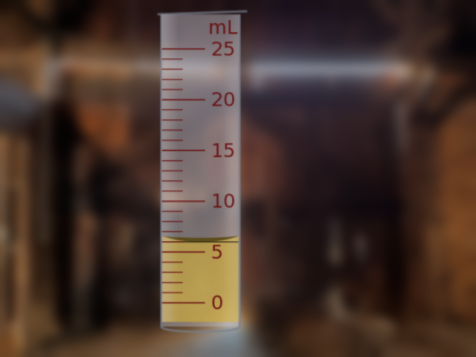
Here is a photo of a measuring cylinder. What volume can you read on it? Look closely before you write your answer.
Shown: 6 mL
